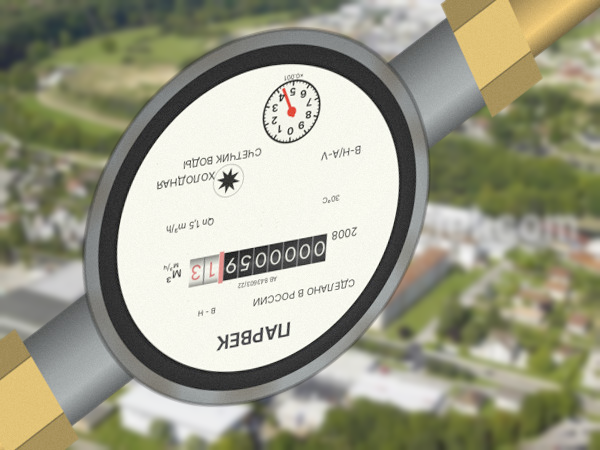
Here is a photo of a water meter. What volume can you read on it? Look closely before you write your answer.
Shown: 59.134 m³
